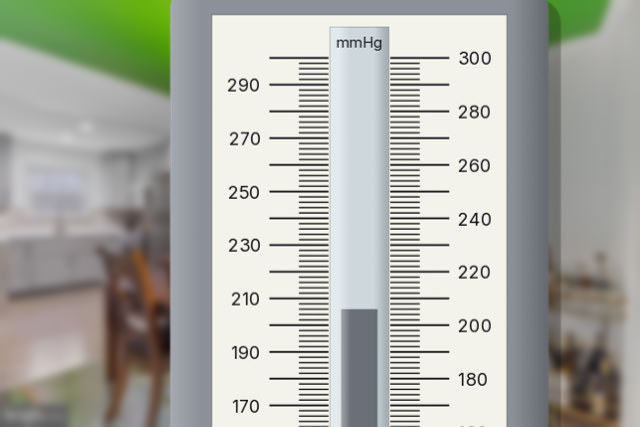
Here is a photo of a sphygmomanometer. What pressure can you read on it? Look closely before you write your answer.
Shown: 206 mmHg
